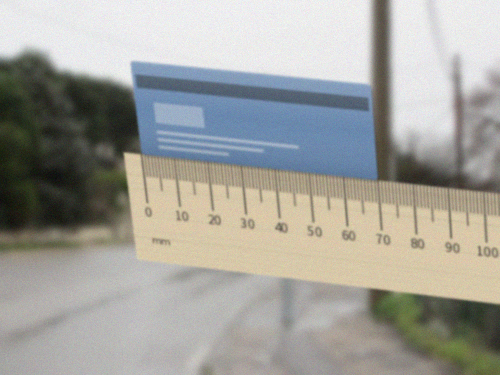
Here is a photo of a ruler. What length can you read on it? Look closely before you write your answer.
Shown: 70 mm
